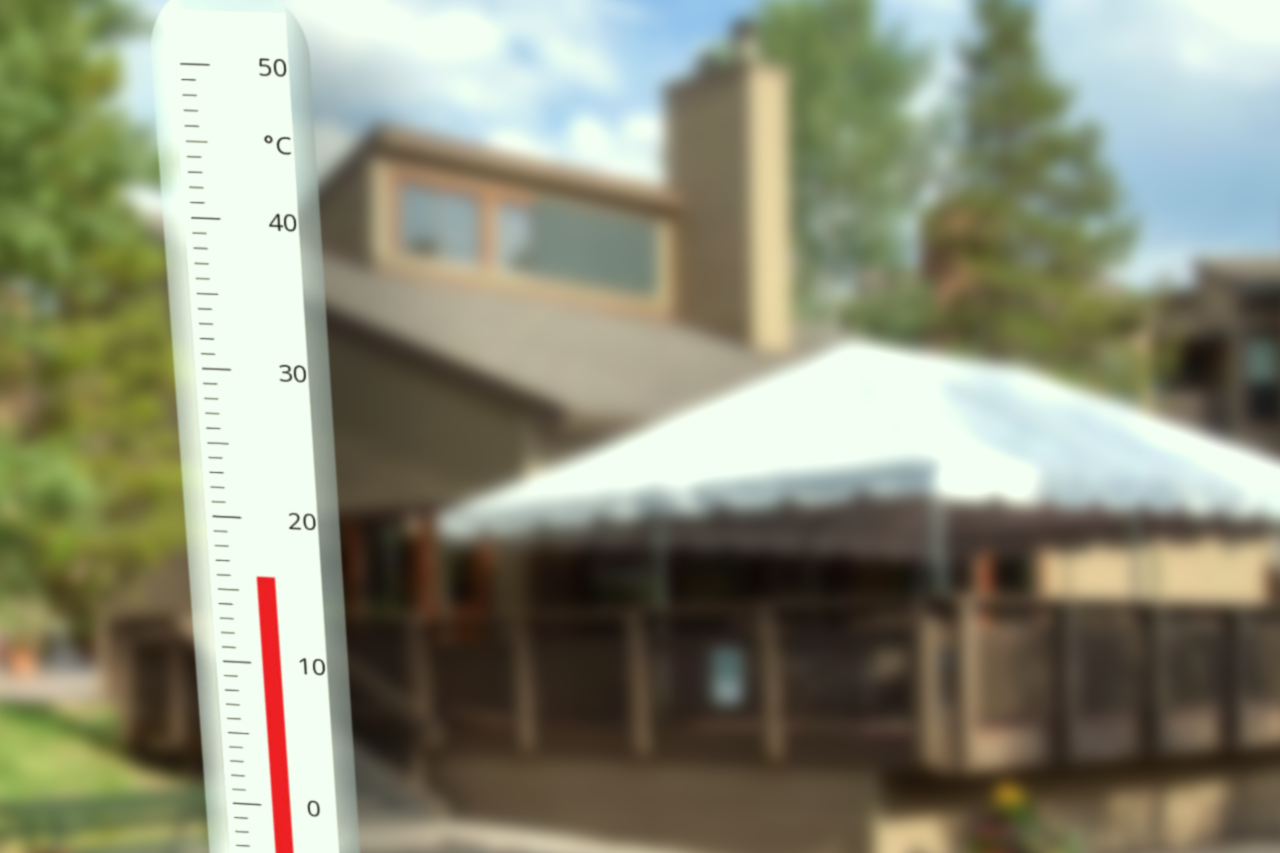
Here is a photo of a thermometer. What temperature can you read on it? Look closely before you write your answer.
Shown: 16 °C
